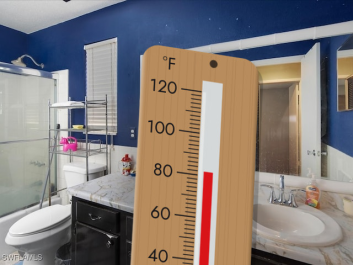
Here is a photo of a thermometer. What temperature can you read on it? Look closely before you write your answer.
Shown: 82 °F
